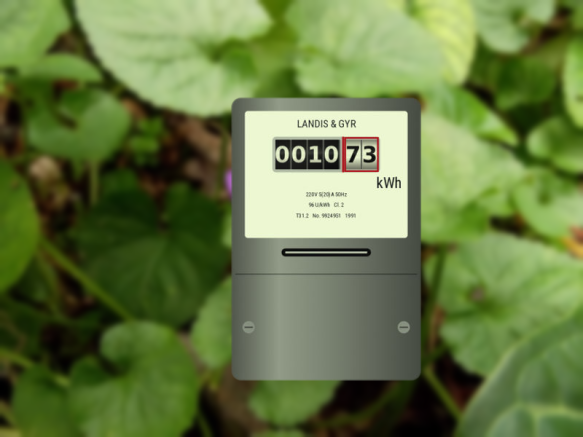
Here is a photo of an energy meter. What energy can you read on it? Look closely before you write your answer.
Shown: 10.73 kWh
